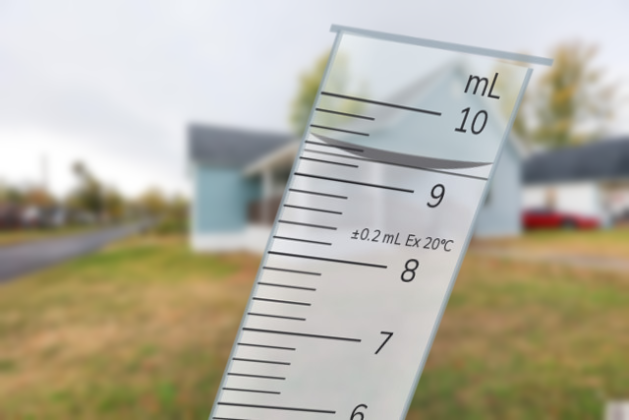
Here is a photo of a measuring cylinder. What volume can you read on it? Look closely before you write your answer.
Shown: 9.3 mL
